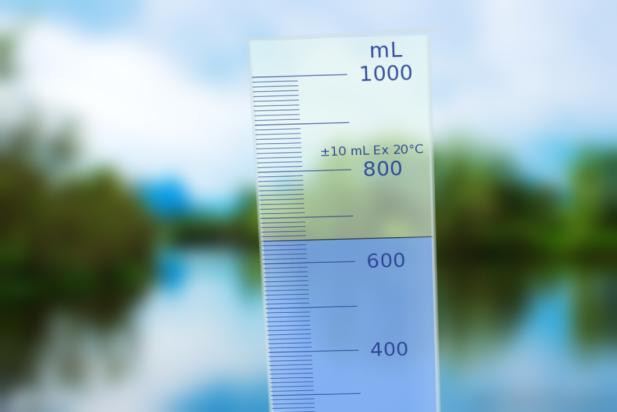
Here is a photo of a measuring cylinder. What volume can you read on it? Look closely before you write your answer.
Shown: 650 mL
